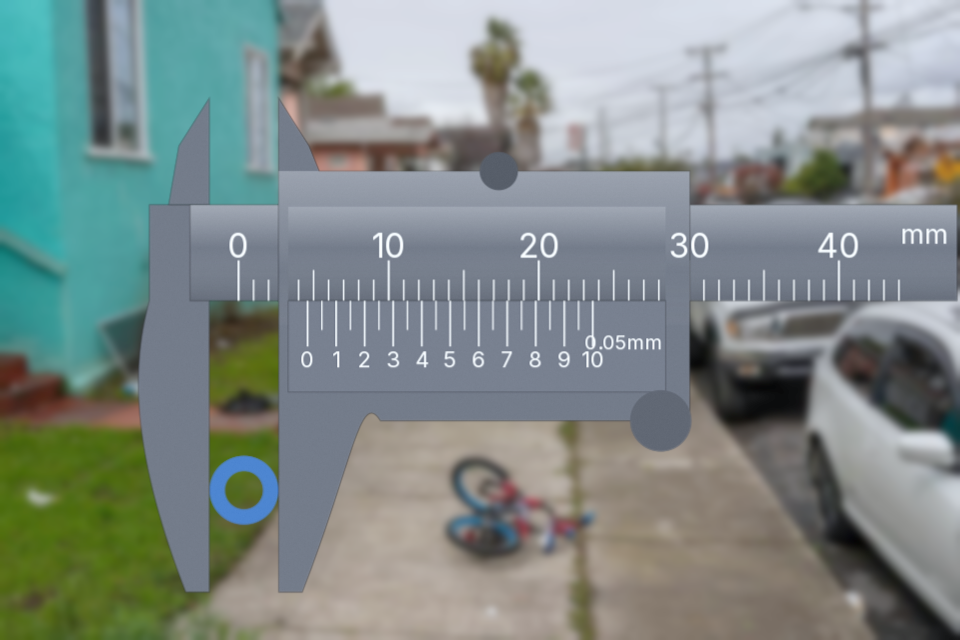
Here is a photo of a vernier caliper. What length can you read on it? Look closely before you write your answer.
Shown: 4.6 mm
